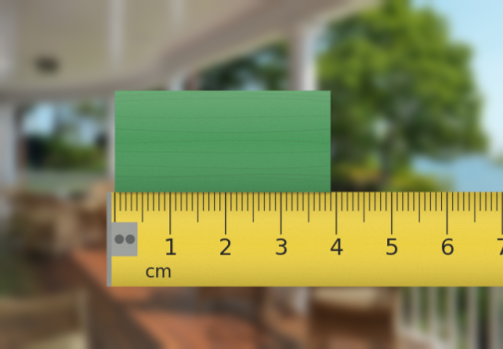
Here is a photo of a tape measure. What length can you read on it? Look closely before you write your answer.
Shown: 3.9 cm
